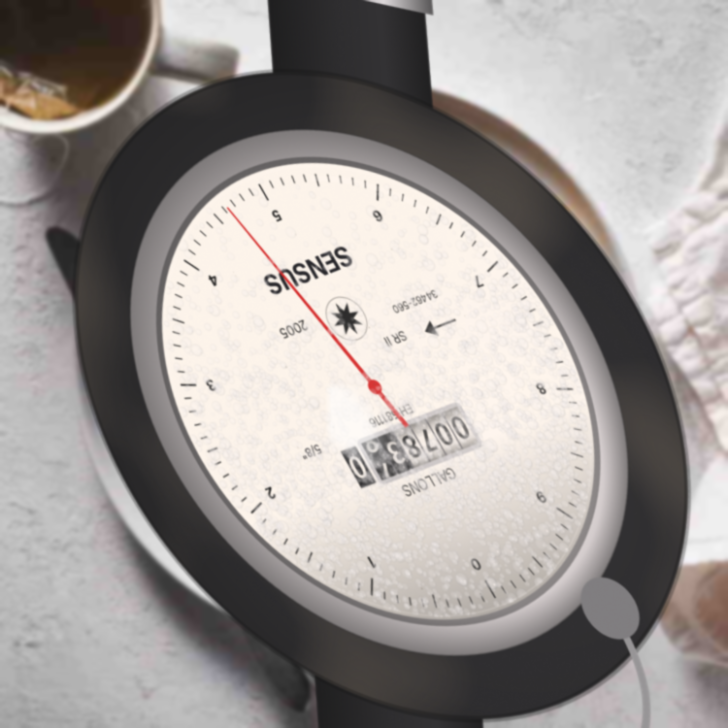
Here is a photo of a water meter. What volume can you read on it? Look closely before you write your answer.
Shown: 78374.6 gal
